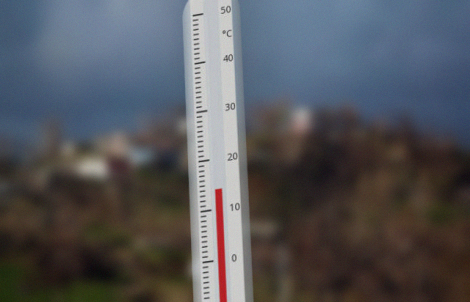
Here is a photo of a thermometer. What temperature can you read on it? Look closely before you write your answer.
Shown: 14 °C
